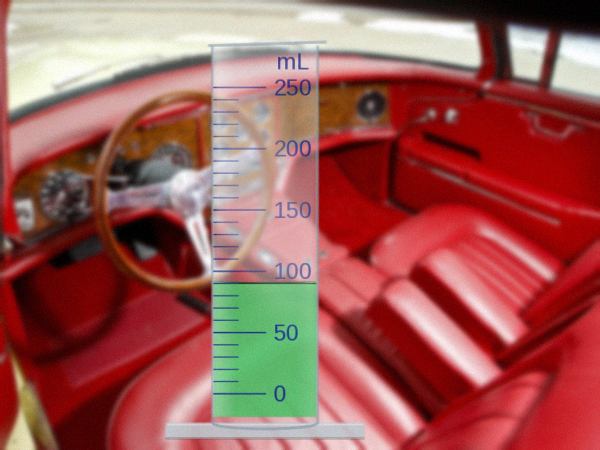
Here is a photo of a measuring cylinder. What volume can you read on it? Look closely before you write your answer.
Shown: 90 mL
